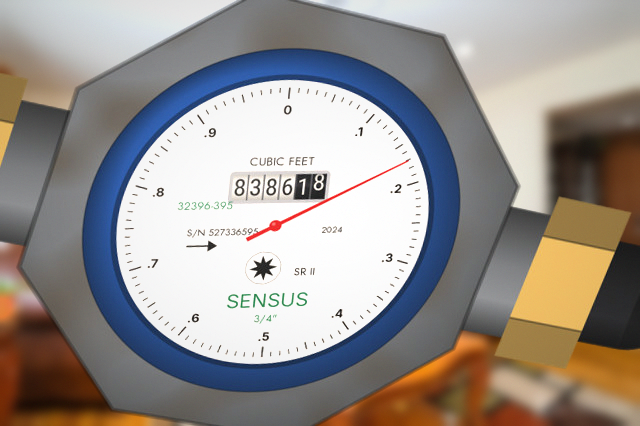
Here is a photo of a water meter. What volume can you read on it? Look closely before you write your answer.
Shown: 838618.17 ft³
